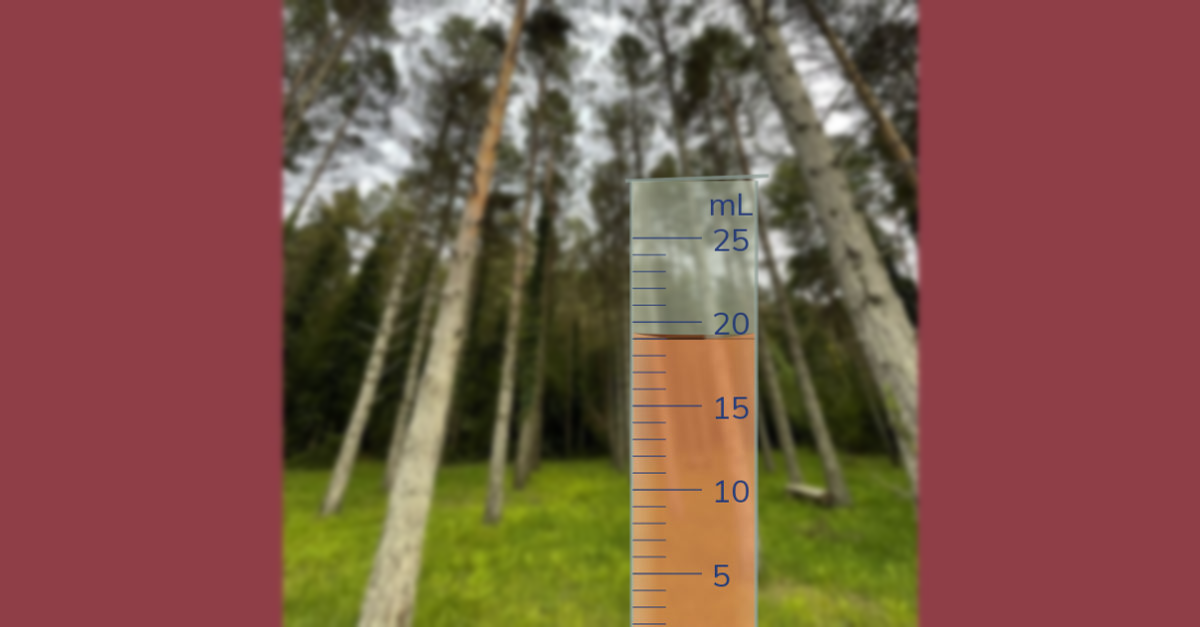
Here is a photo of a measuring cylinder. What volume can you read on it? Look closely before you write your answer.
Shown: 19 mL
